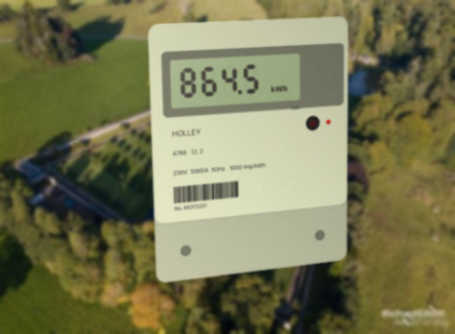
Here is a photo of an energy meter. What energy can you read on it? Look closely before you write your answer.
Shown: 864.5 kWh
